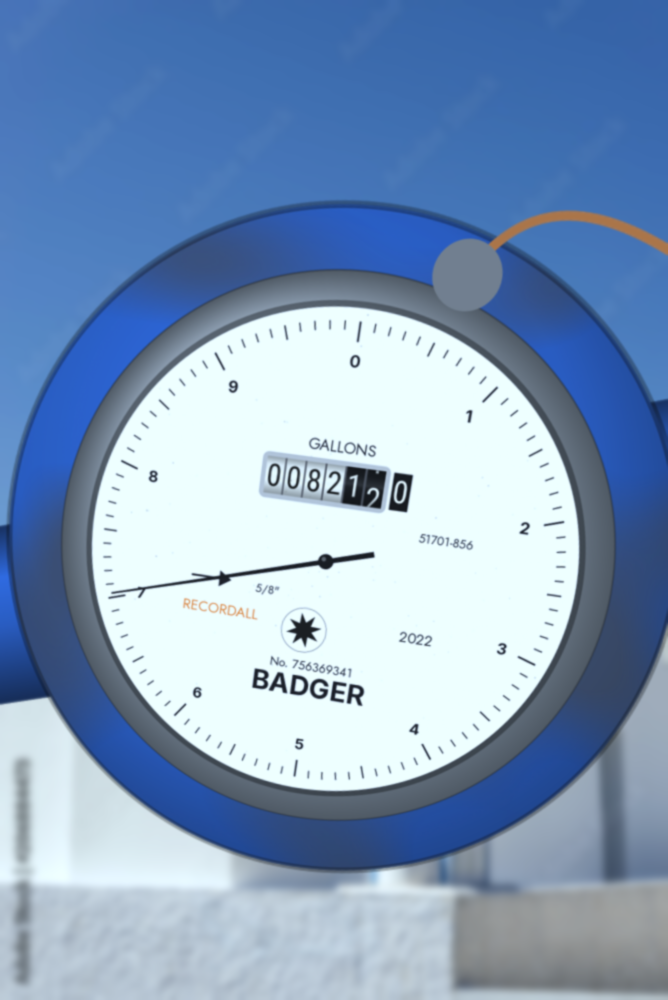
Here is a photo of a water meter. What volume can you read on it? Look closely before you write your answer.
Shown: 82117.0 gal
